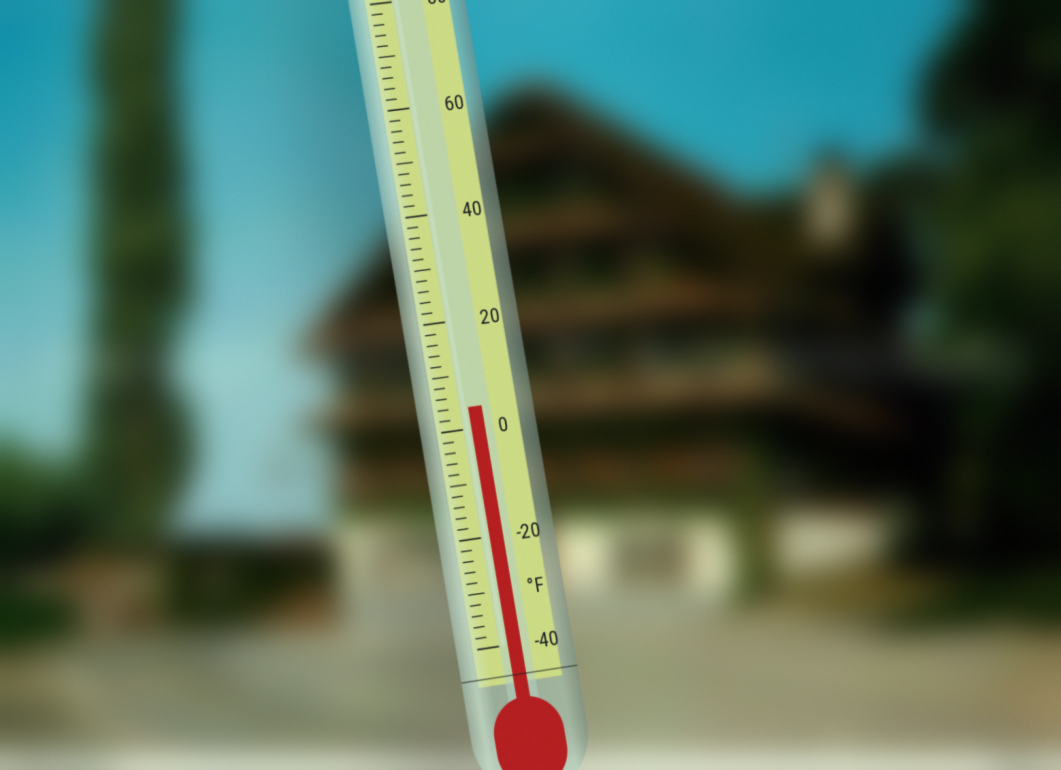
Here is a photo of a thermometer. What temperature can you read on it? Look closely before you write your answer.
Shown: 4 °F
